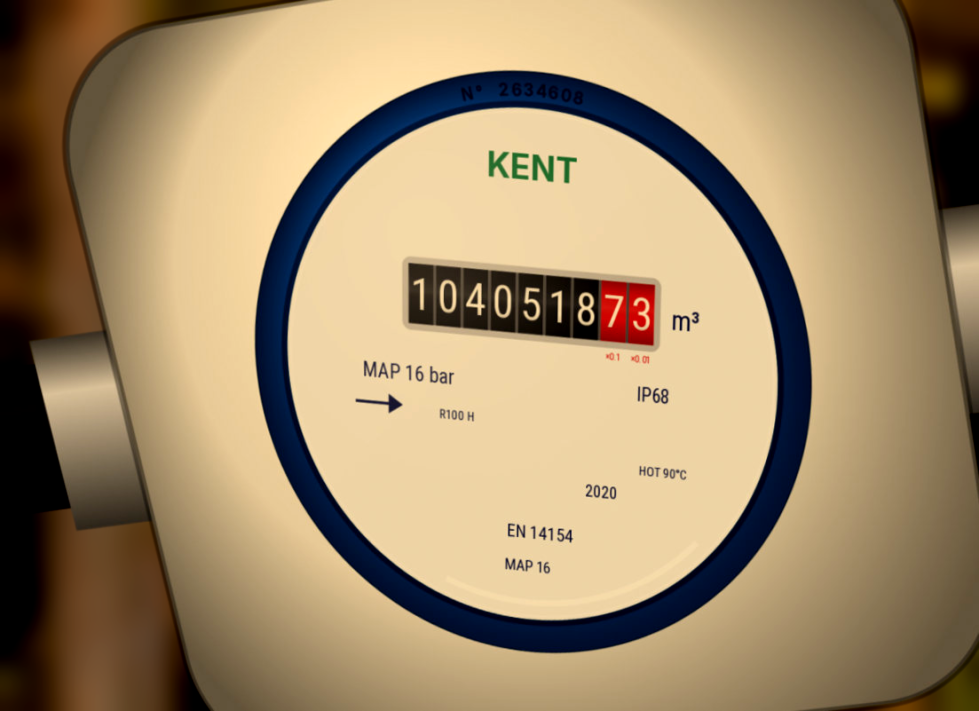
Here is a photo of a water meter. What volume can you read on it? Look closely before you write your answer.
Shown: 1040518.73 m³
